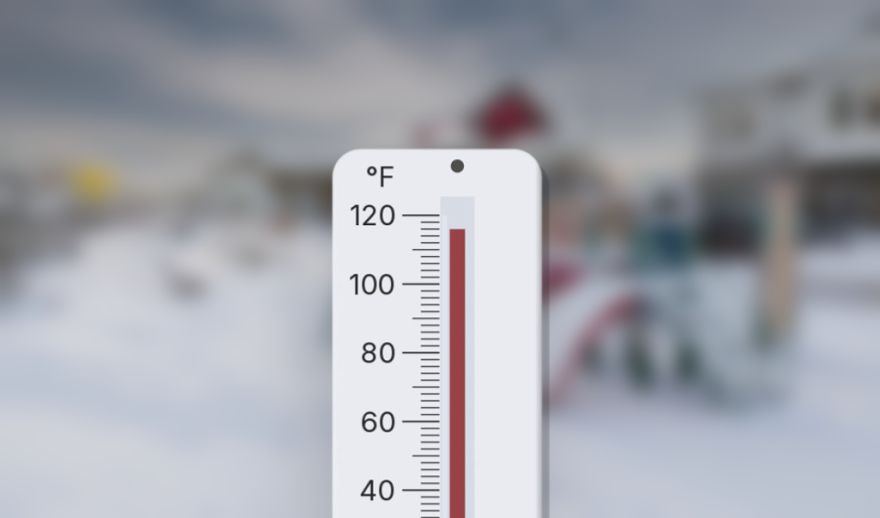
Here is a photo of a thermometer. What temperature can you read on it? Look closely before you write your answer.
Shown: 116 °F
